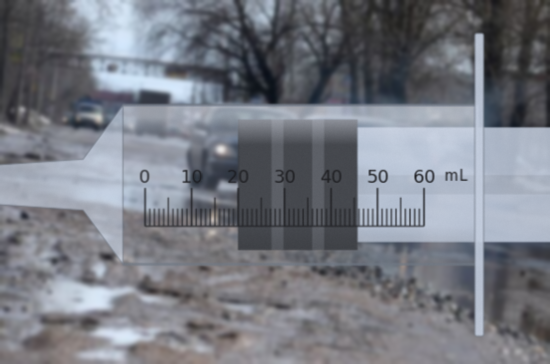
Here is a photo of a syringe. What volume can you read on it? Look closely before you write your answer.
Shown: 20 mL
